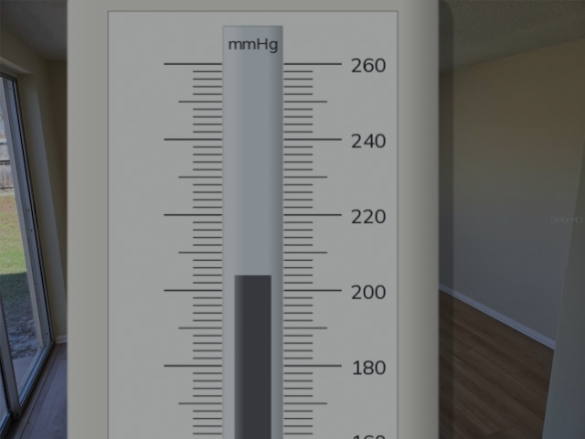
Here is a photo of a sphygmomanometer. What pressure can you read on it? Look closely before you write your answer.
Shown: 204 mmHg
